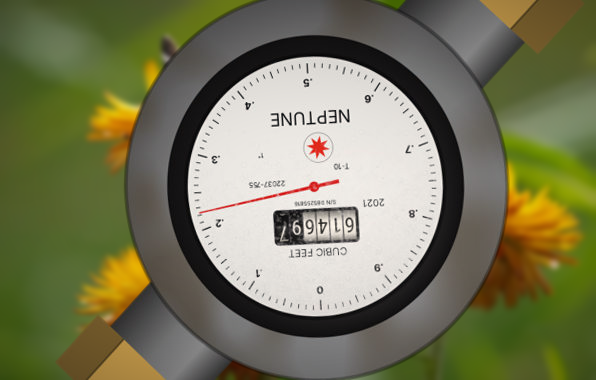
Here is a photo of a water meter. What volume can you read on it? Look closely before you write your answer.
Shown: 614697.22 ft³
